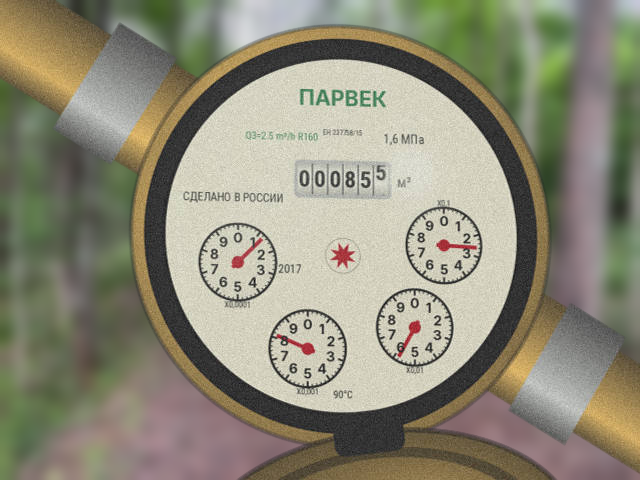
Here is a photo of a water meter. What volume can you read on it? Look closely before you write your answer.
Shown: 855.2581 m³
